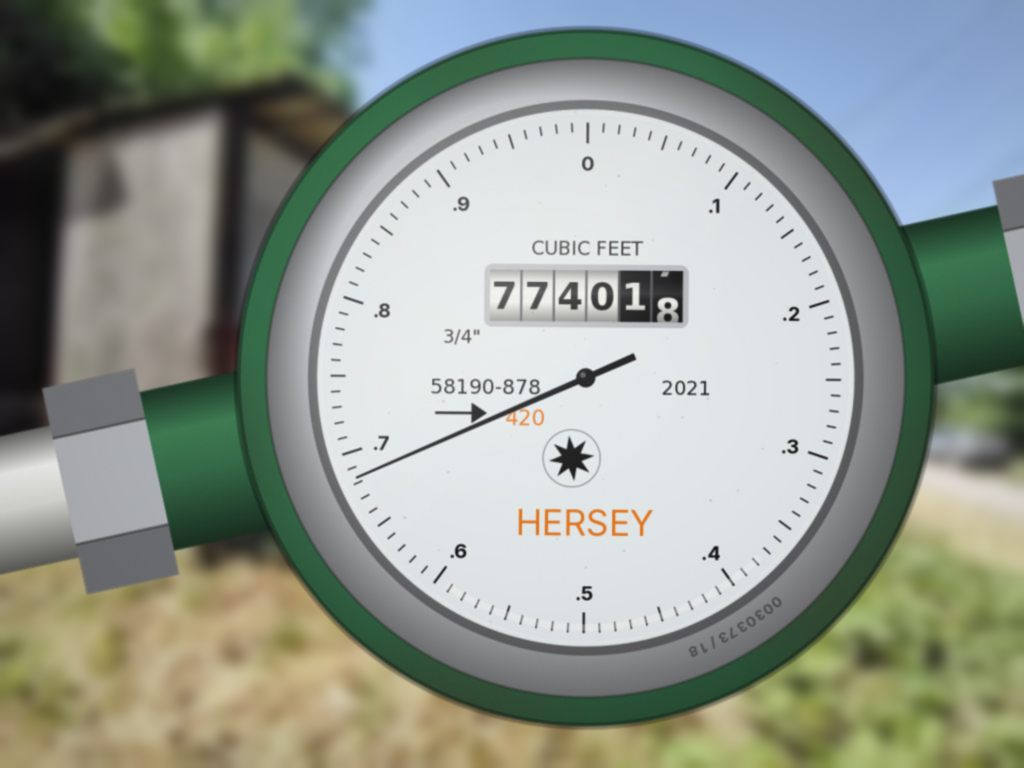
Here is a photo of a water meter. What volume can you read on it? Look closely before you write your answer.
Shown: 774017.68 ft³
